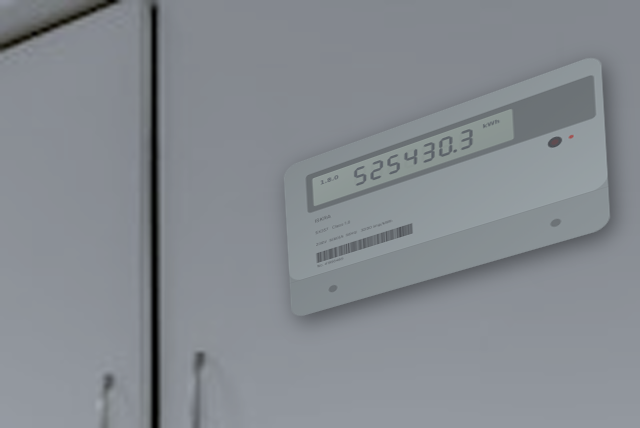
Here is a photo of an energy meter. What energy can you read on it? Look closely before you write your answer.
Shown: 525430.3 kWh
